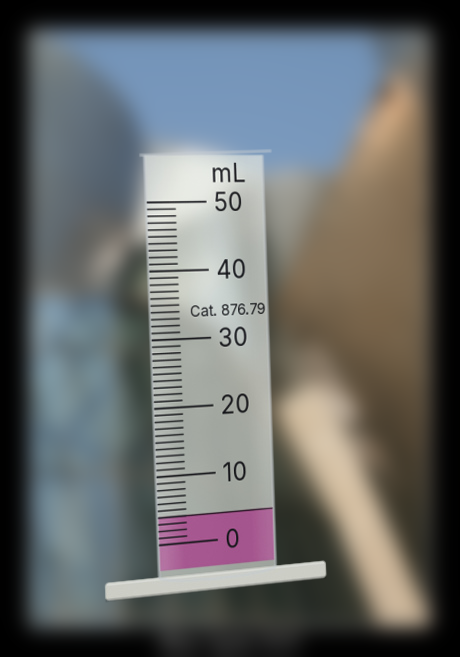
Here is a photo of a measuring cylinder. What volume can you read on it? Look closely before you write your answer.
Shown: 4 mL
